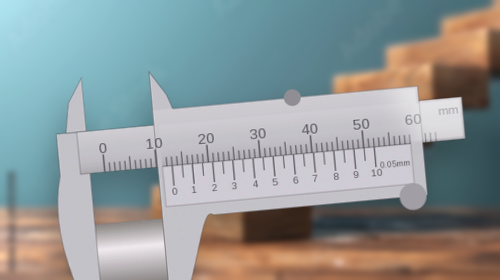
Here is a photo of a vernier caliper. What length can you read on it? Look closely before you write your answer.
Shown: 13.0 mm
